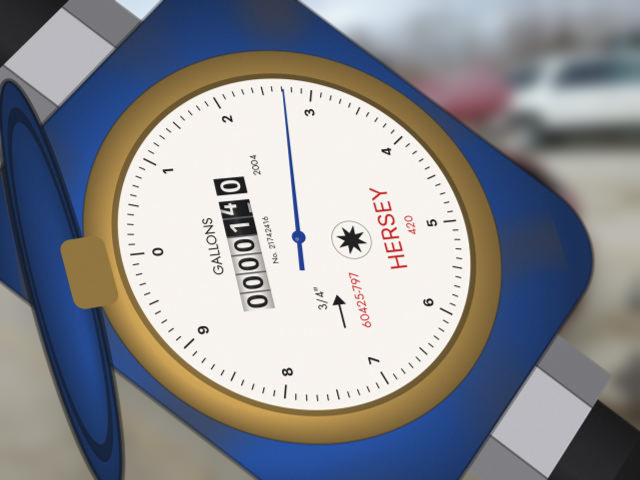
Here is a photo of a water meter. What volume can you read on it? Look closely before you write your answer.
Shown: 142.7 gal
